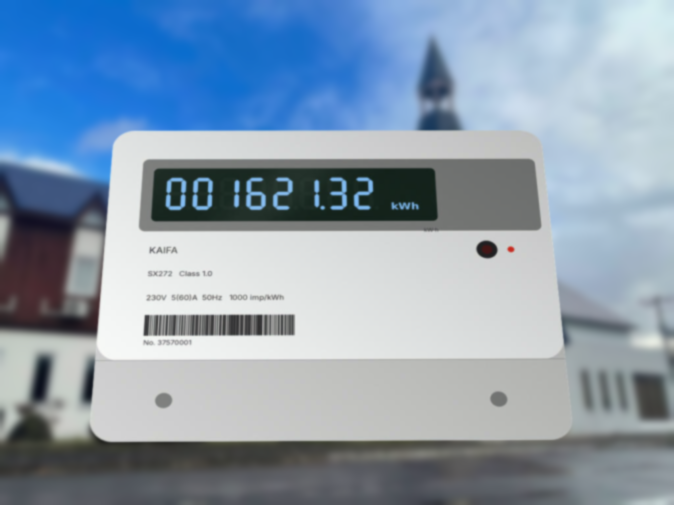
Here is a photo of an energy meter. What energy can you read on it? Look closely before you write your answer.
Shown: 1621.32 kWh
